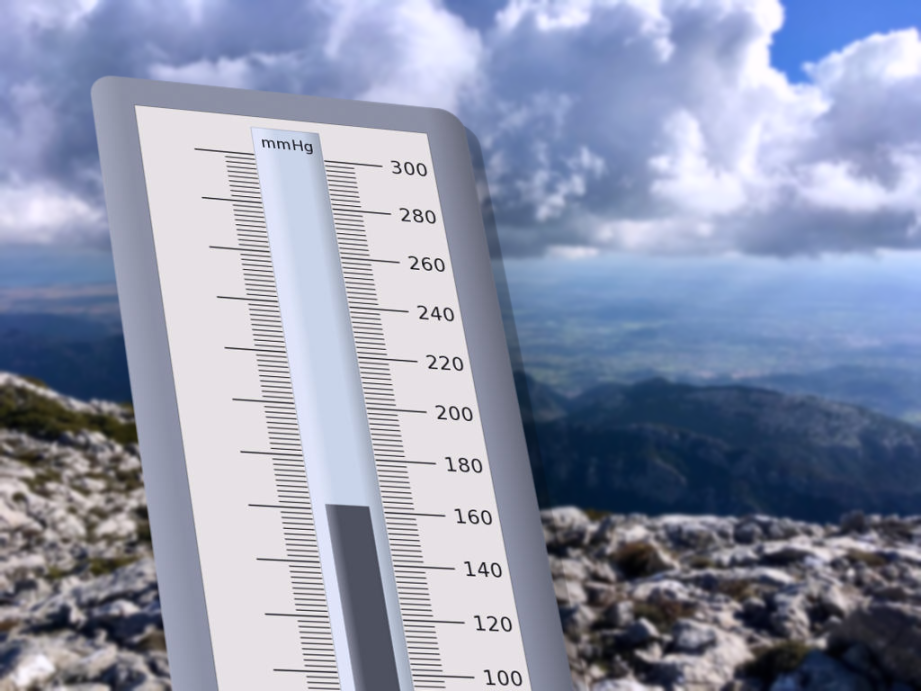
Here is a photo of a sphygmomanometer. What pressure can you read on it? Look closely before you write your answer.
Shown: 162 mmHg
